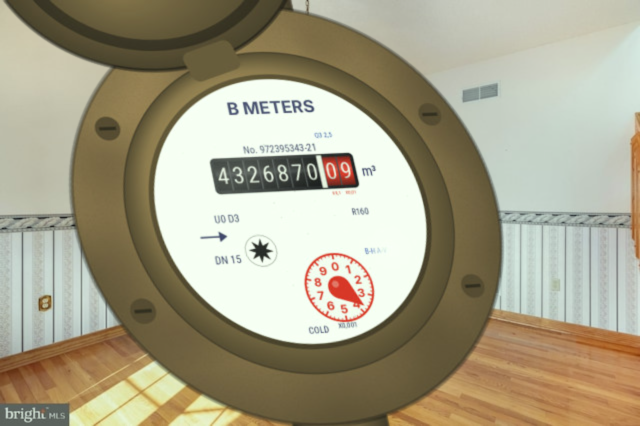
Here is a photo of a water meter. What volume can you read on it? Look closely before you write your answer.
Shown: 4326870.093 m³
